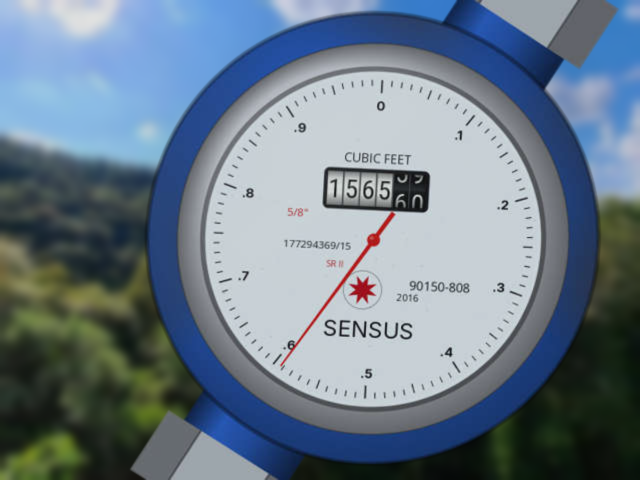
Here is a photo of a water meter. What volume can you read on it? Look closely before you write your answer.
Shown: 156559.59 ft³
